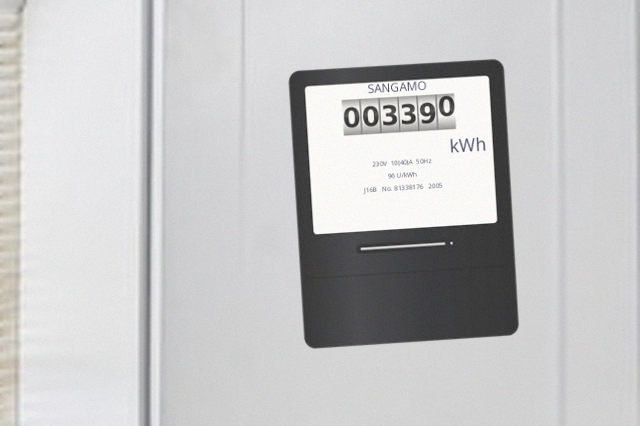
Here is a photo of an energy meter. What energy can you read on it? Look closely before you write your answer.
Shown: 3390 kWh
